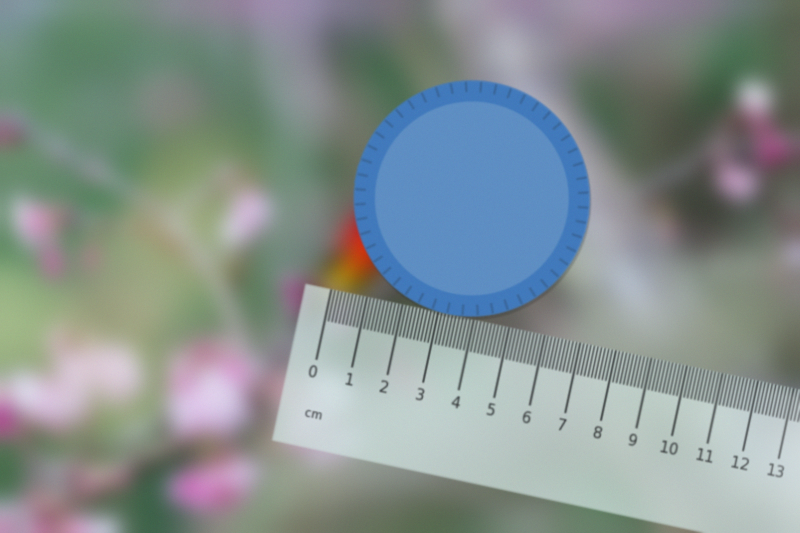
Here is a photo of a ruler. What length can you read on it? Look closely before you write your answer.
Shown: 6.5 cm
